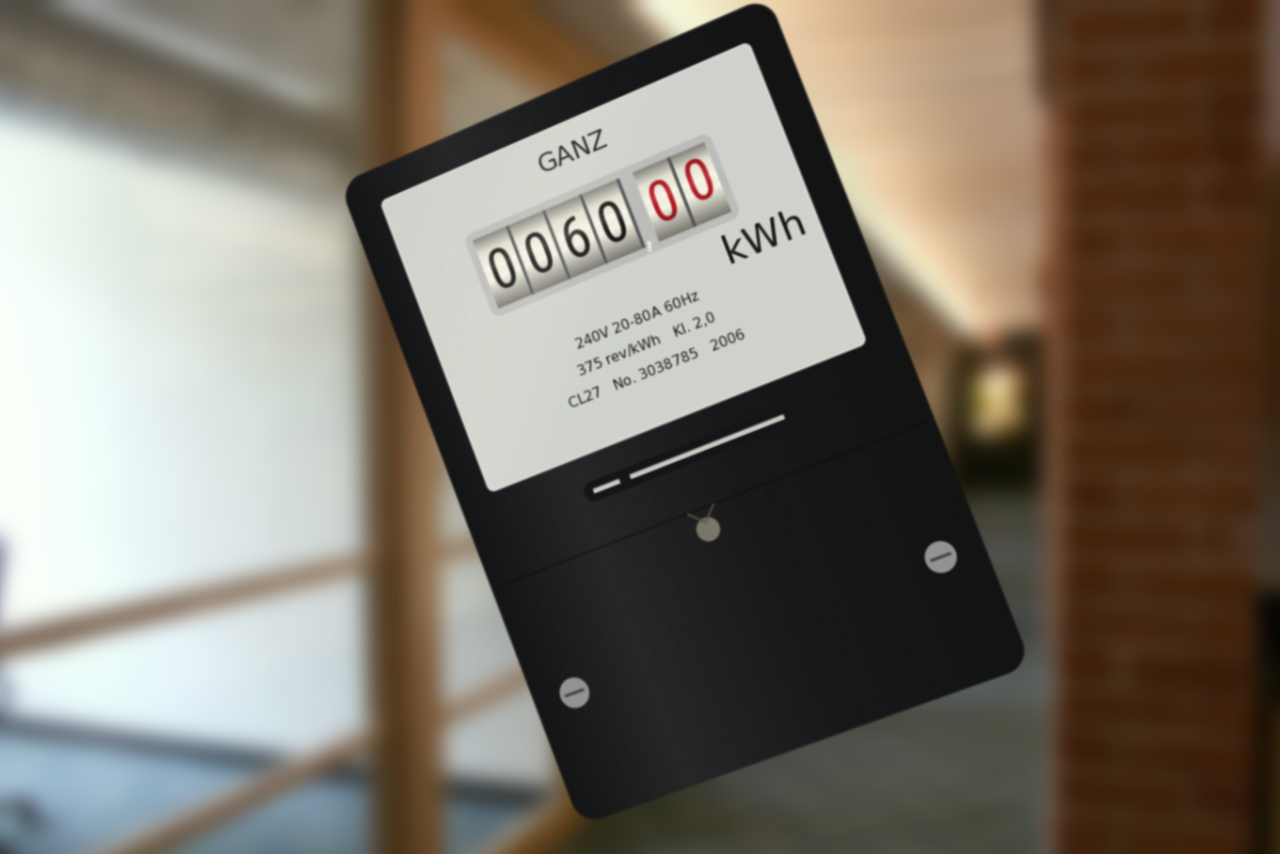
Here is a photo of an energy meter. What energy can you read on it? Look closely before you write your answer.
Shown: 60.00 kWh
